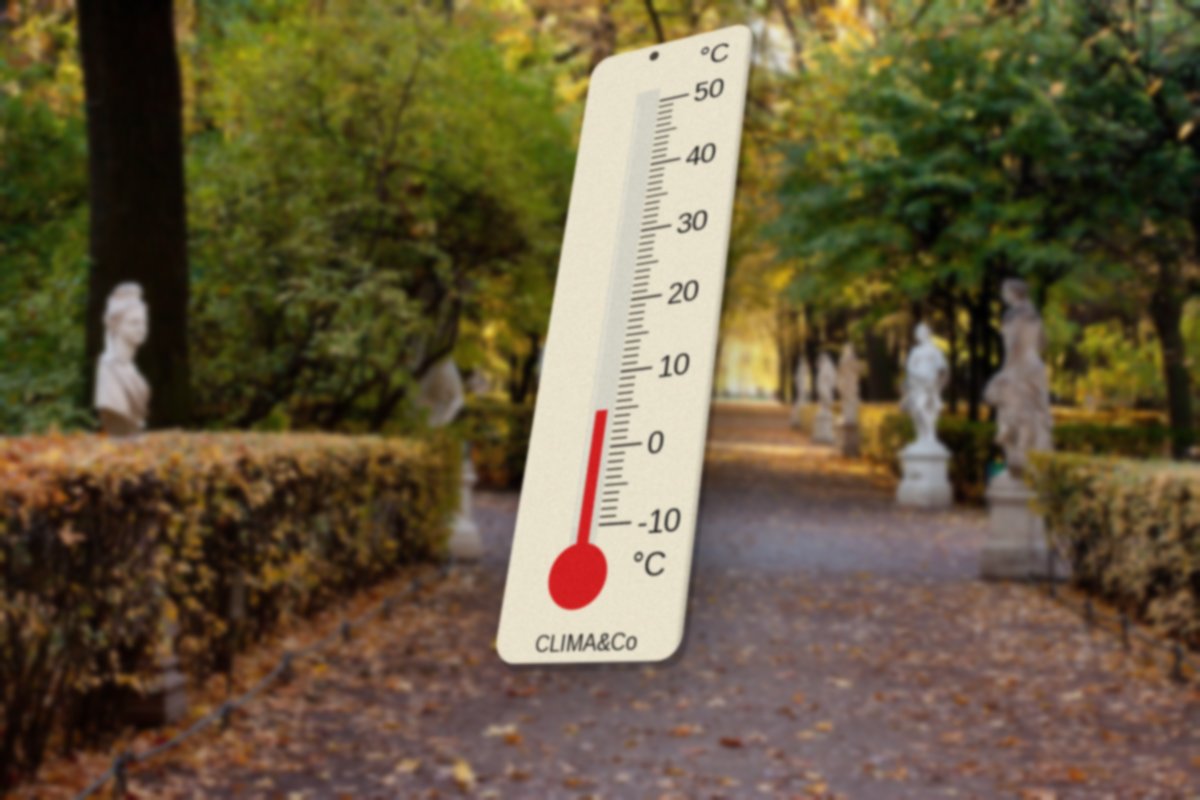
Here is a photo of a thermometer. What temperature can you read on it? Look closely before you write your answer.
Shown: 5 °C
